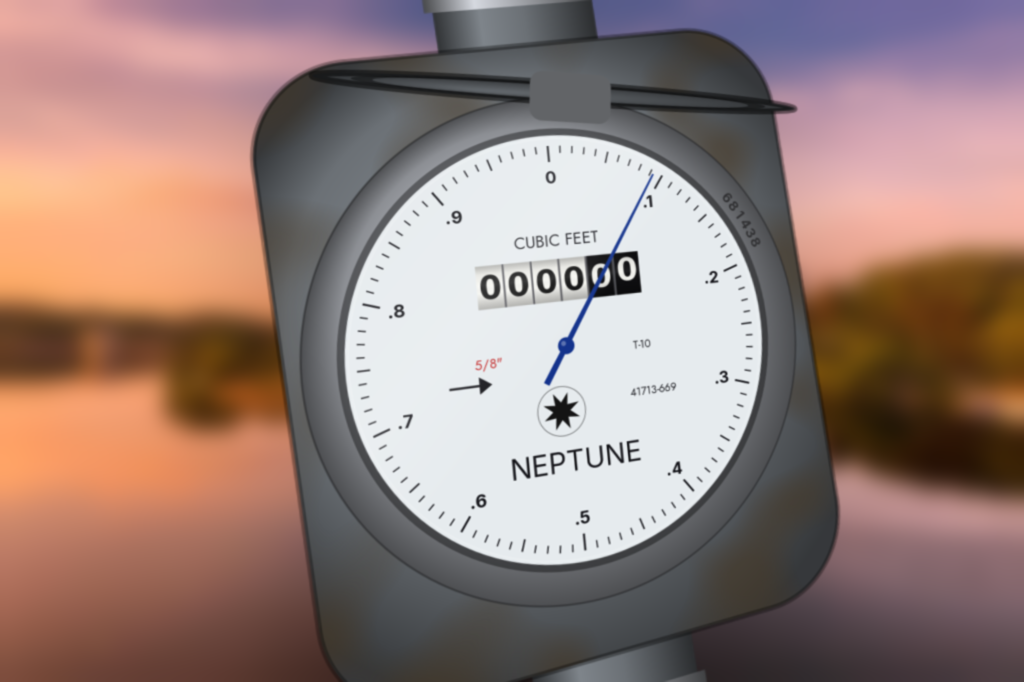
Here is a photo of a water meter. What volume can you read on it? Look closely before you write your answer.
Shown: 0.09 ft³
